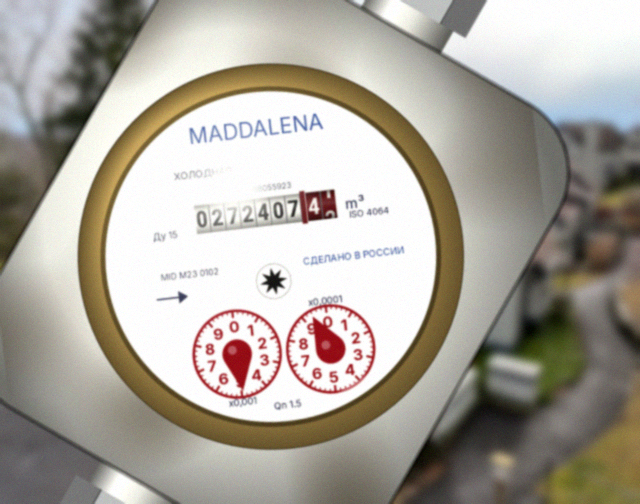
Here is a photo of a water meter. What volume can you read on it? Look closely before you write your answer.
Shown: 272407.4149 m³
